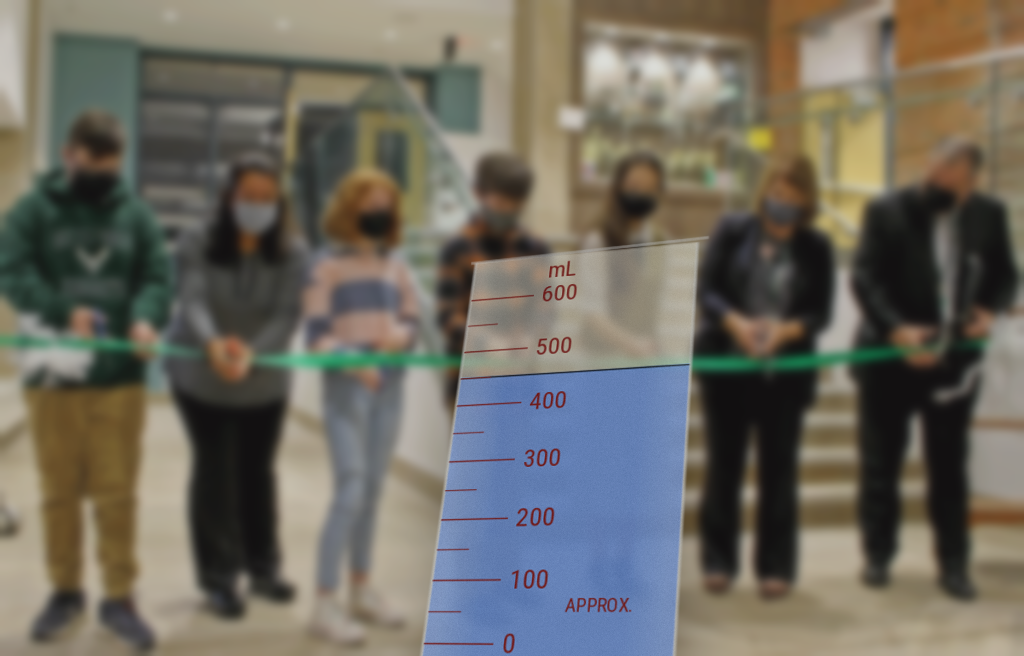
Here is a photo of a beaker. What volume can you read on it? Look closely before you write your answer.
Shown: 450 mL
